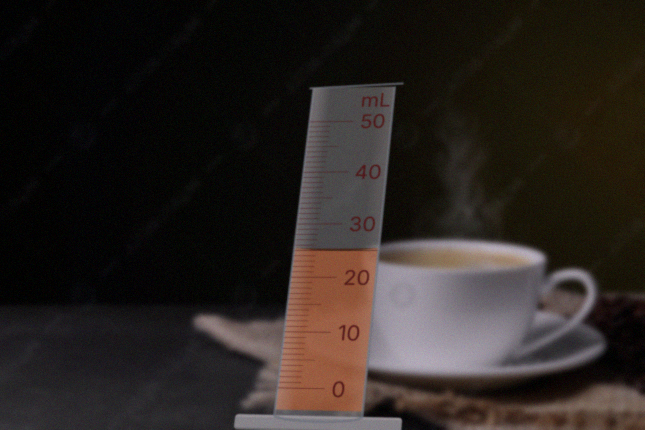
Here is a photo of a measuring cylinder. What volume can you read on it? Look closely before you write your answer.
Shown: 25 mL
